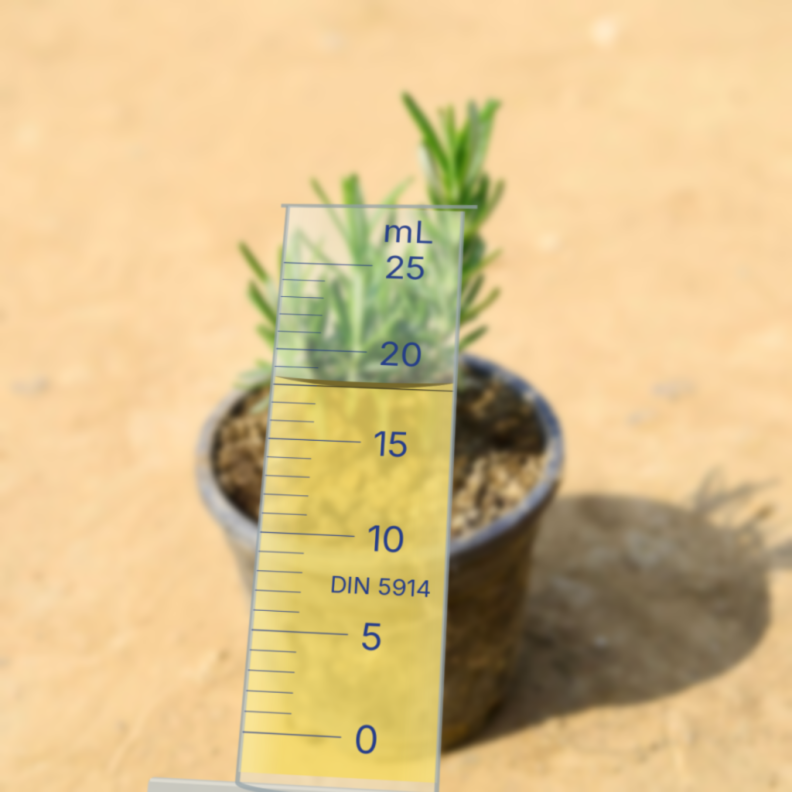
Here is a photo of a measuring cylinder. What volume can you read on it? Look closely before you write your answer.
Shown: 18 mL
